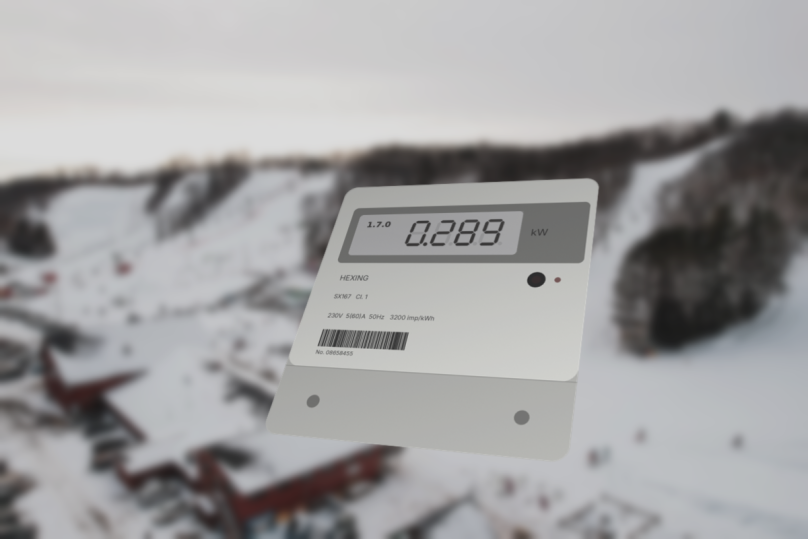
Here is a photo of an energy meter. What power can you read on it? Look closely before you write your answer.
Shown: 0.289 kW
